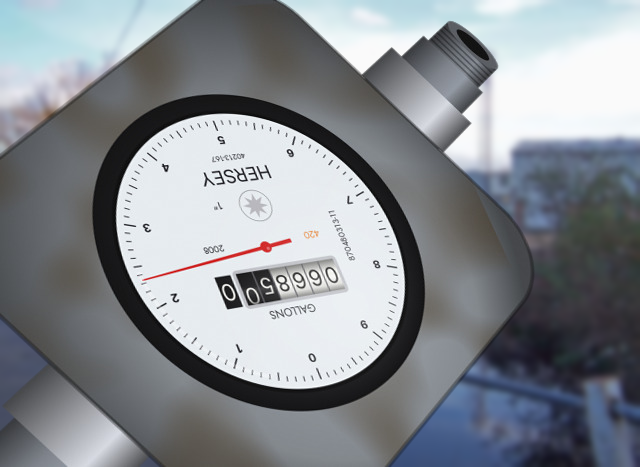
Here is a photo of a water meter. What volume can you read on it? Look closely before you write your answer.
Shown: 668502.3 gal
